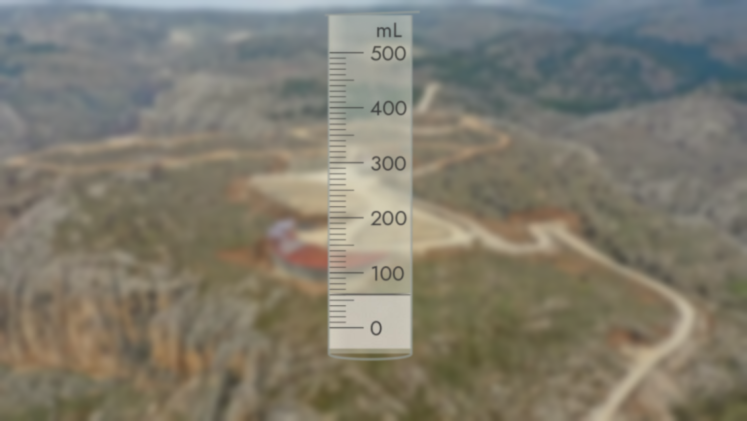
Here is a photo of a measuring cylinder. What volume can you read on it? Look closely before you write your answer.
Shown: 60 mL
